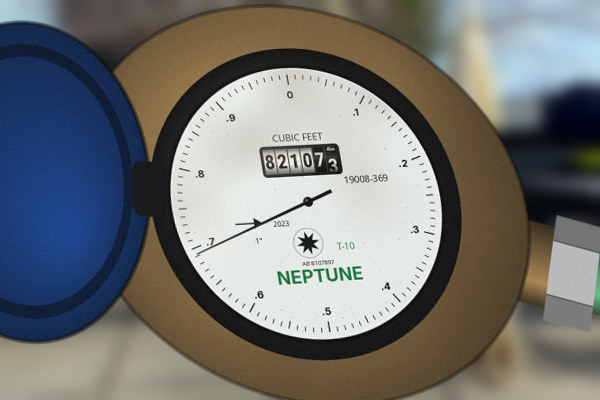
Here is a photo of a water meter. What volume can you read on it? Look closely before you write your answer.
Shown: 821072.69 ft³
